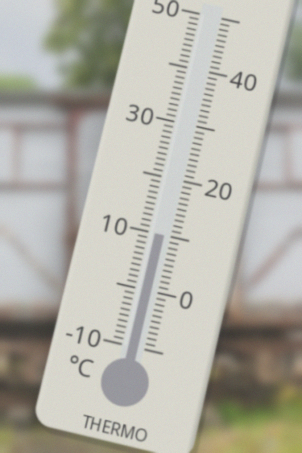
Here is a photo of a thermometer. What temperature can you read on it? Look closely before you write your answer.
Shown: 10 °C
